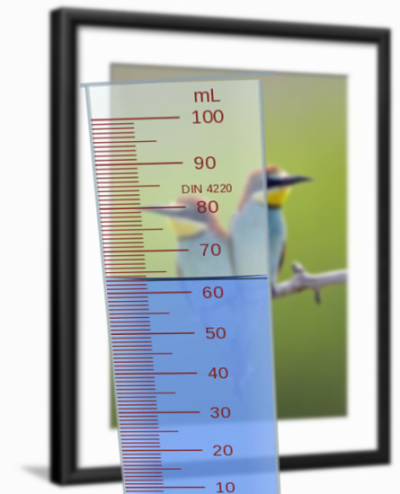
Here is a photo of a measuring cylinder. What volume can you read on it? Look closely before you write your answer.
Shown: 63 mL
